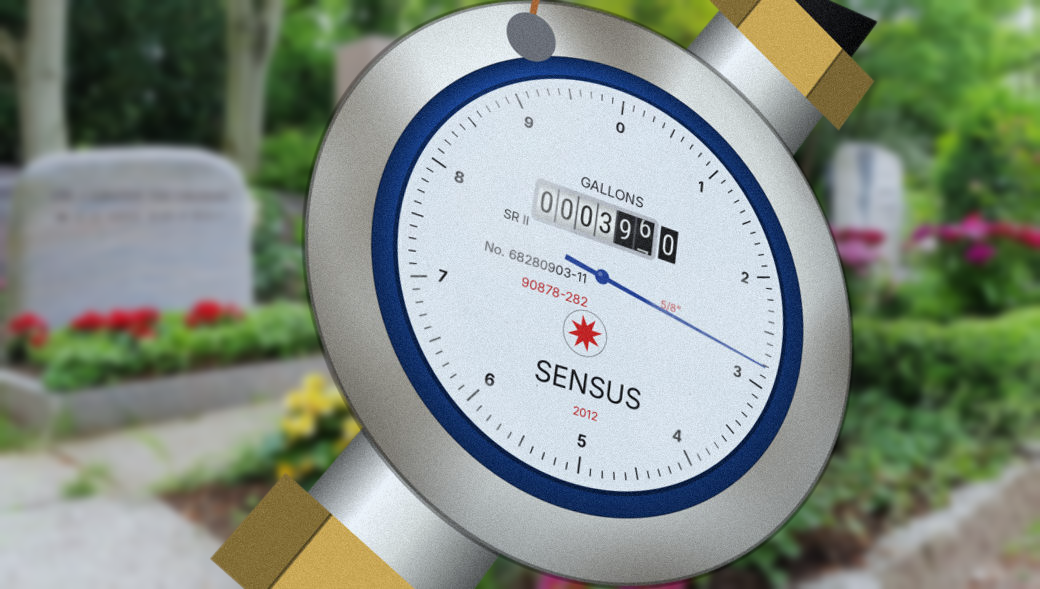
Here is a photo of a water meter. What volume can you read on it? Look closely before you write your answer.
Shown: 3962.8 gal
